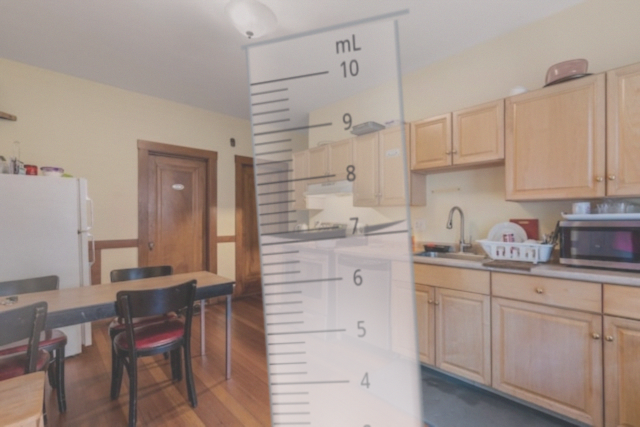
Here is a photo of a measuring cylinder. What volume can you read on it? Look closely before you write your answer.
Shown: 6.8 mL
